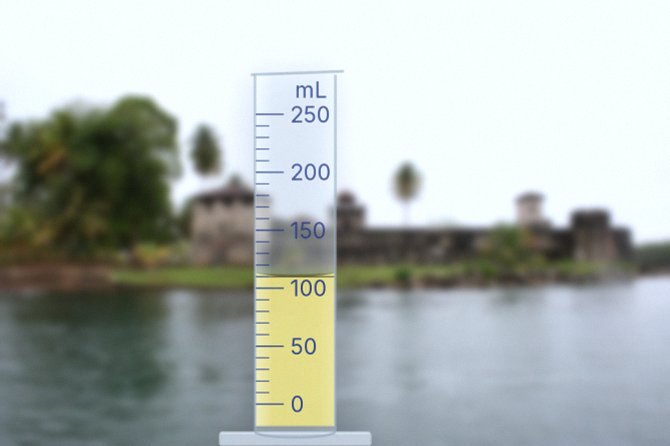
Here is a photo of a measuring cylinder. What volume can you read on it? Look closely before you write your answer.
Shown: 110 mL
